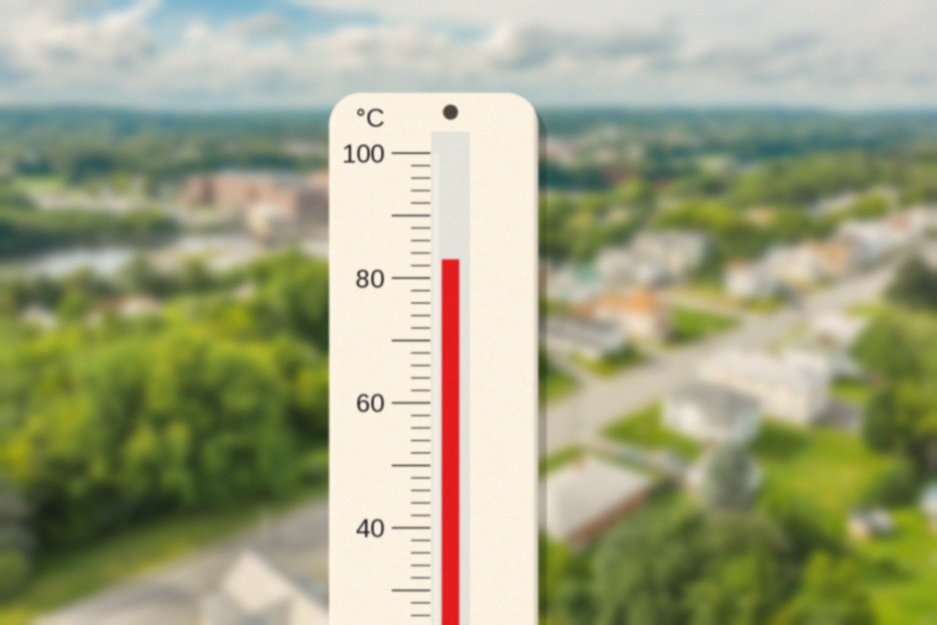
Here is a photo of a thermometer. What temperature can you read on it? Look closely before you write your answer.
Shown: 83 °C
